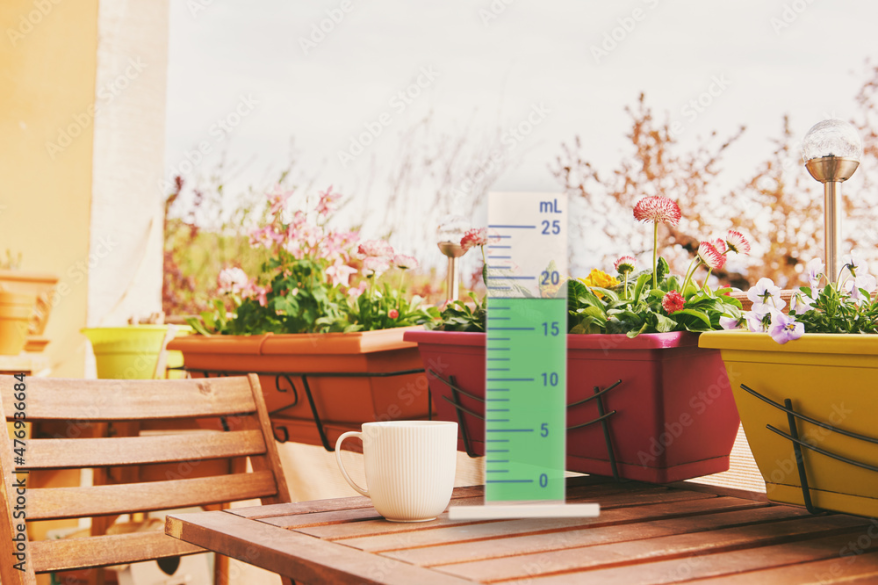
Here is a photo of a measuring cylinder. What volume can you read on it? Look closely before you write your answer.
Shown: 18 mL
